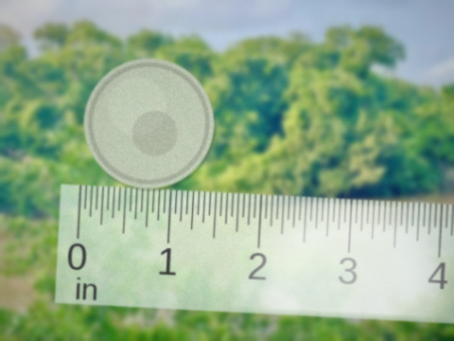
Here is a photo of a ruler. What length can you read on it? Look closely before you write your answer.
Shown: 1.4375 in
